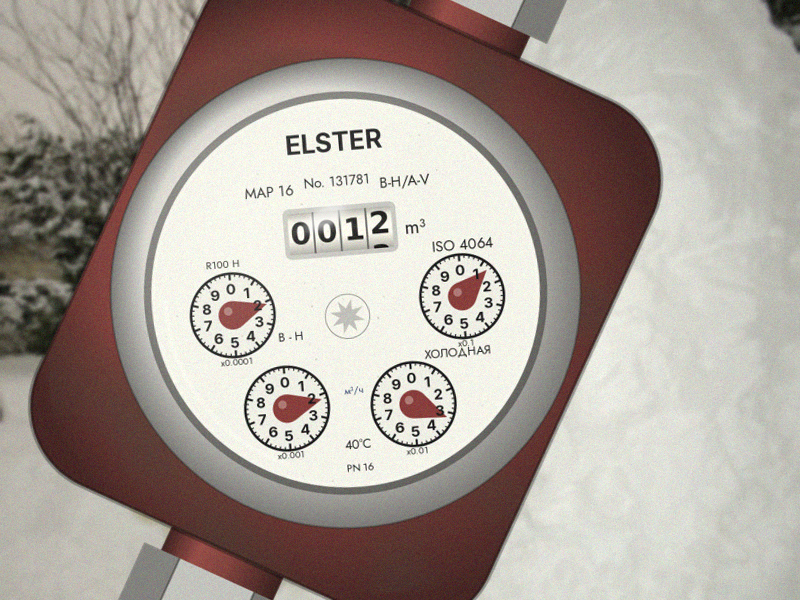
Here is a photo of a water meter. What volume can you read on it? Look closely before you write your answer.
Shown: 12.1322 m³
